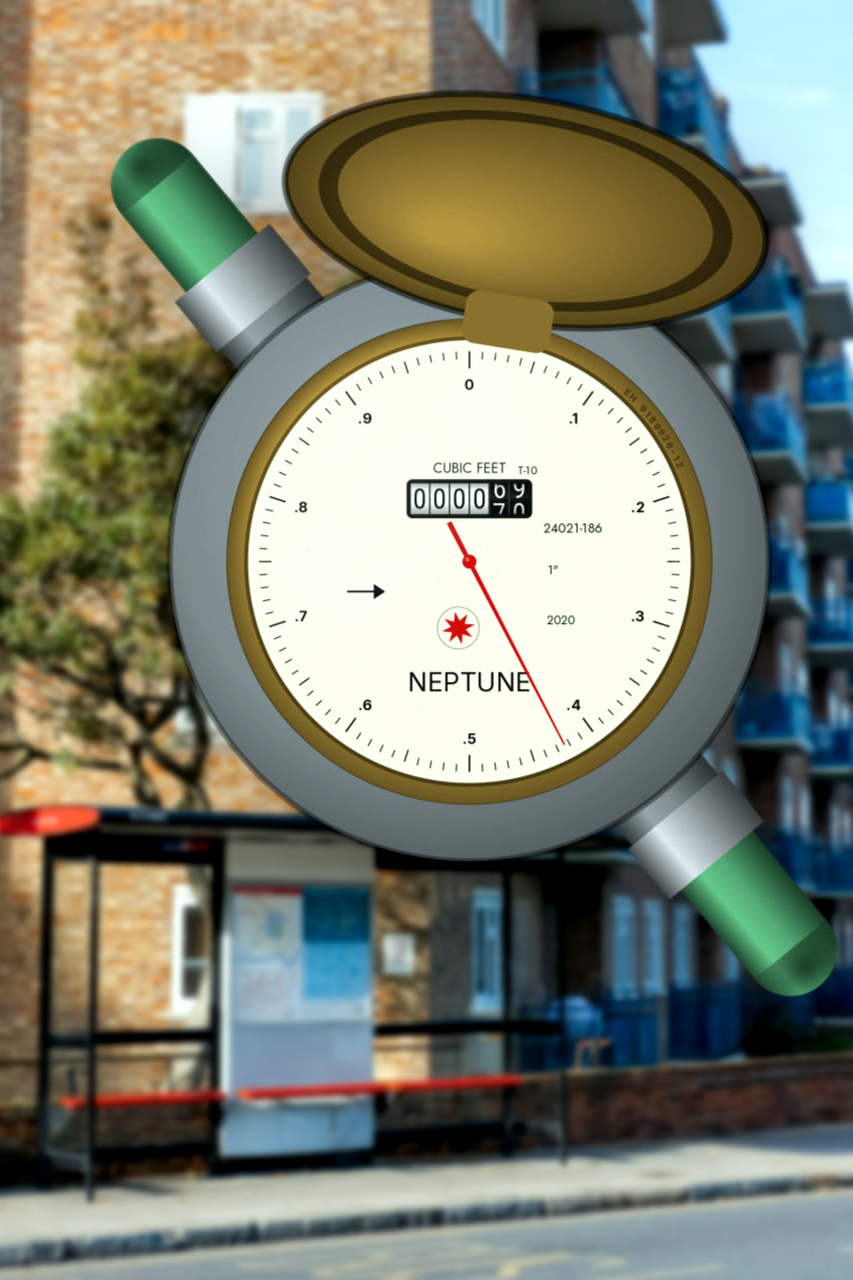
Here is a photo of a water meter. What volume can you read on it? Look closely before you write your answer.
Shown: 69.42 ft³
